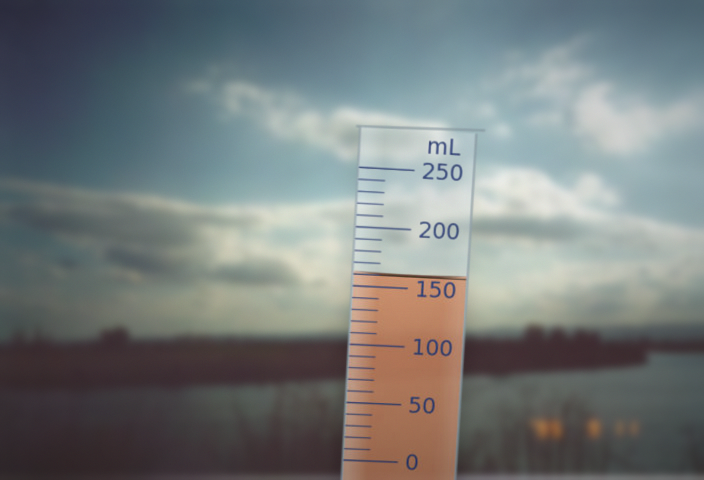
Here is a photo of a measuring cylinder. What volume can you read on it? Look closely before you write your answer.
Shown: 160 mL
